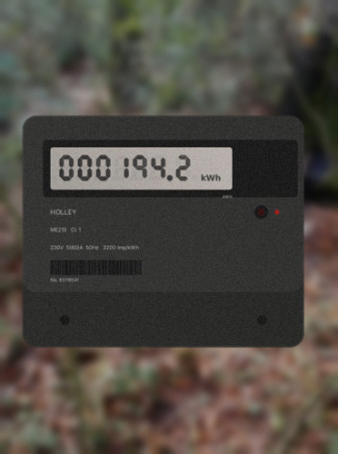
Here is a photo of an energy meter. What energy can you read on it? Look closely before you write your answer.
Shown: 194.2 kWh
